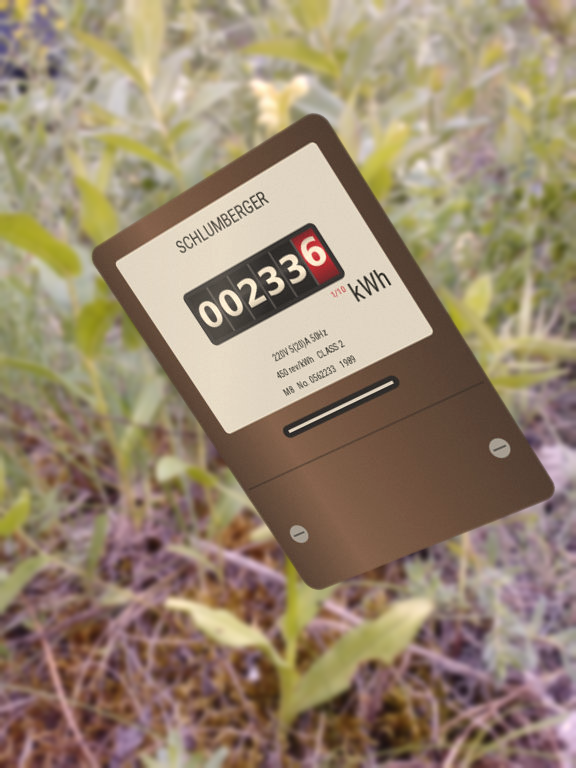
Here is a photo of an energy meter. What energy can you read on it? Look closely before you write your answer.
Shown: 233.6 kWh
